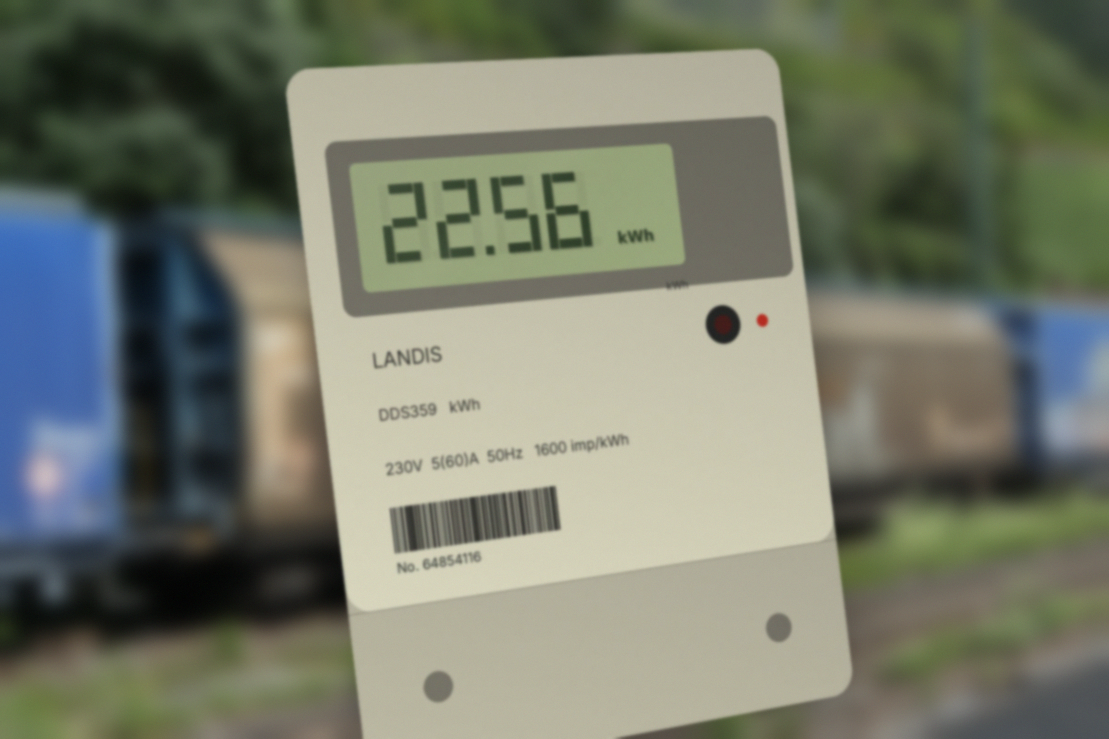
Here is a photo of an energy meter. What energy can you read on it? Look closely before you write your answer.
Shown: 22.56 kWh
